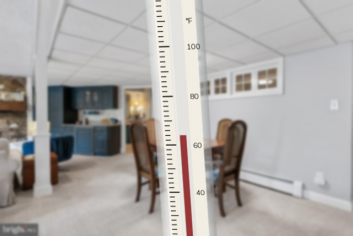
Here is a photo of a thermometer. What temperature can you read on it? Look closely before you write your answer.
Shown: 64 °F
